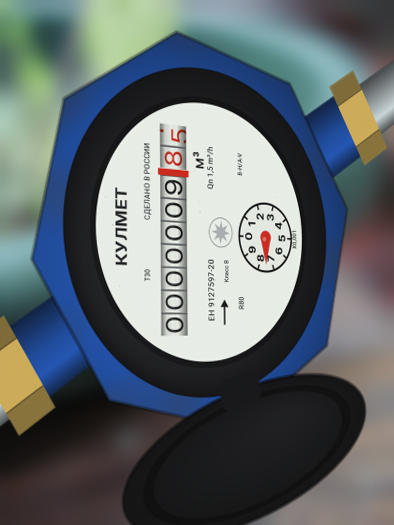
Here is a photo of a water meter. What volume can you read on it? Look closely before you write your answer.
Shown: 9.847 m³
